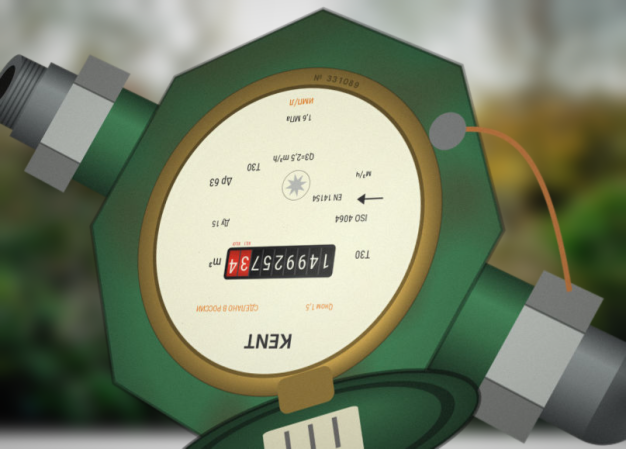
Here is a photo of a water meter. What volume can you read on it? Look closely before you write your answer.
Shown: 1499257.34 m³
